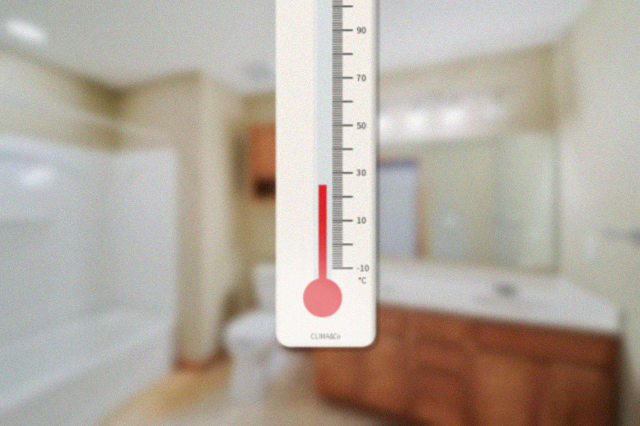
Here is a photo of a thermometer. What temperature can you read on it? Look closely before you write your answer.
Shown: 25 °C
